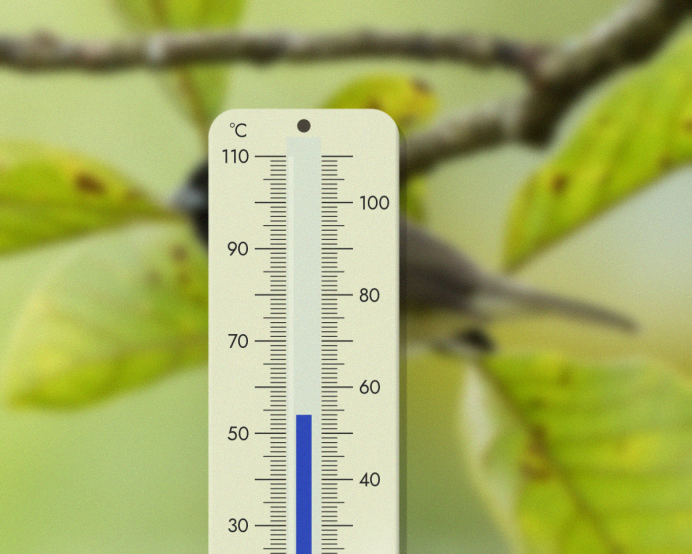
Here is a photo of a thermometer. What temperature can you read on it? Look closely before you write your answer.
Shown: 54 °C
